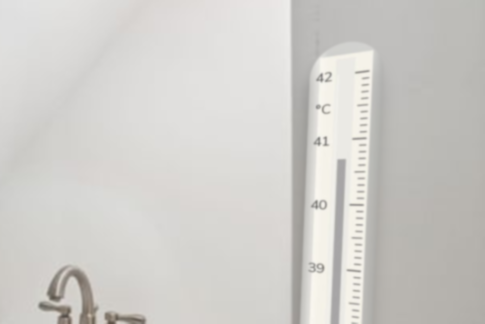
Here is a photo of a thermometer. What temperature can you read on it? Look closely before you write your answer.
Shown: 40.7 °C
